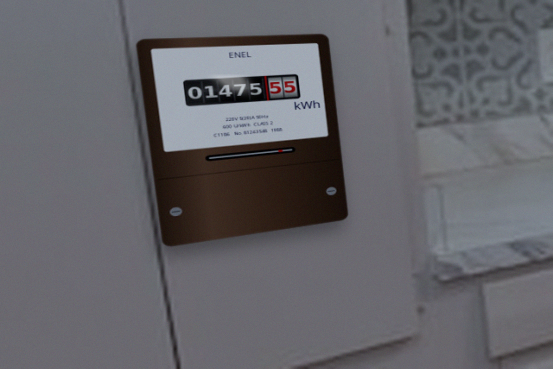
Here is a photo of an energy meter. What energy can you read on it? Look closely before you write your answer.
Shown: 1475.55 kWh
